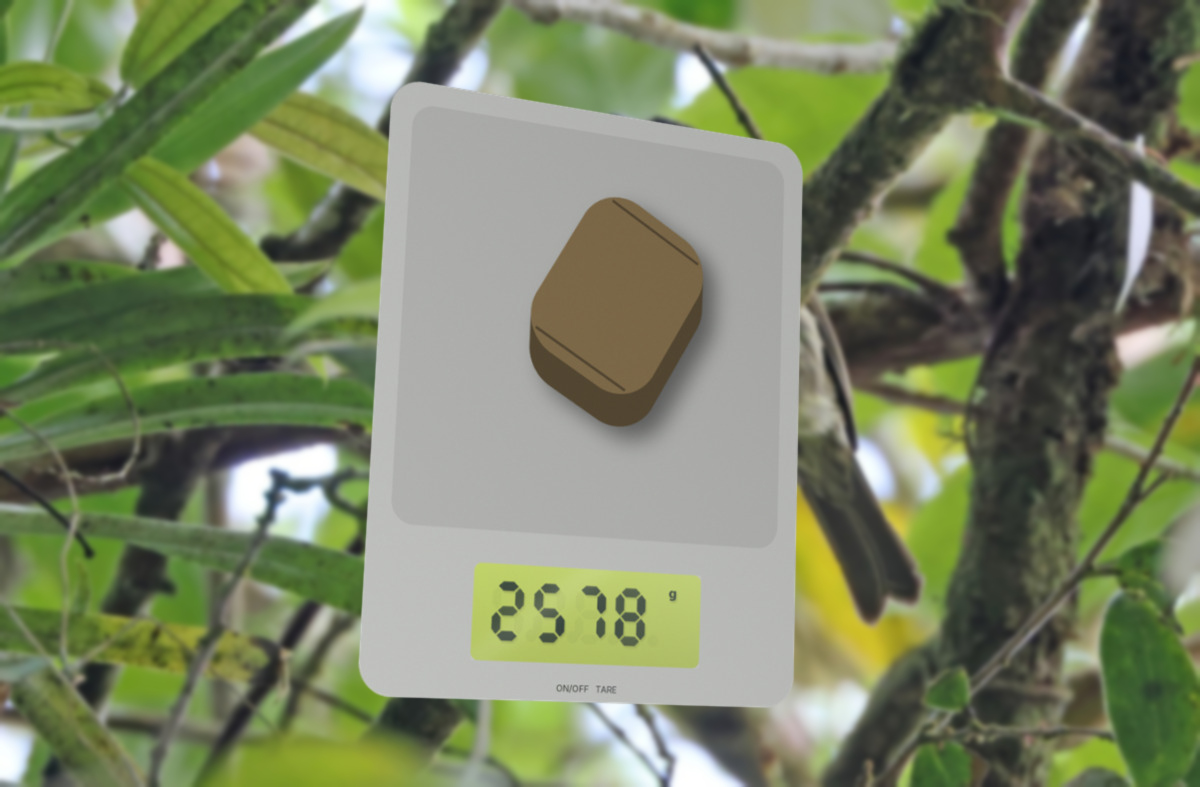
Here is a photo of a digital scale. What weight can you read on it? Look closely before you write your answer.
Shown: 2578 g
